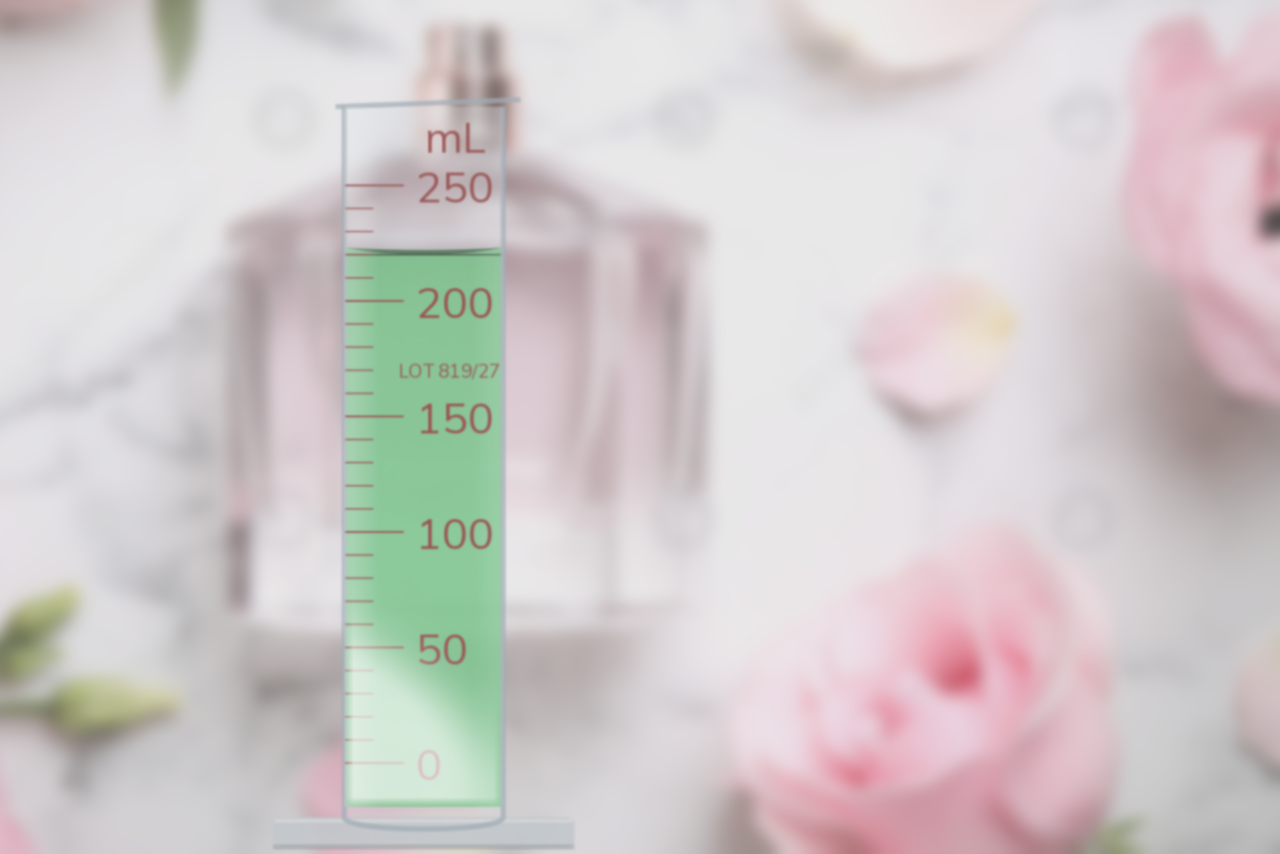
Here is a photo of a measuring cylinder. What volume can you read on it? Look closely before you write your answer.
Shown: 220 mL
